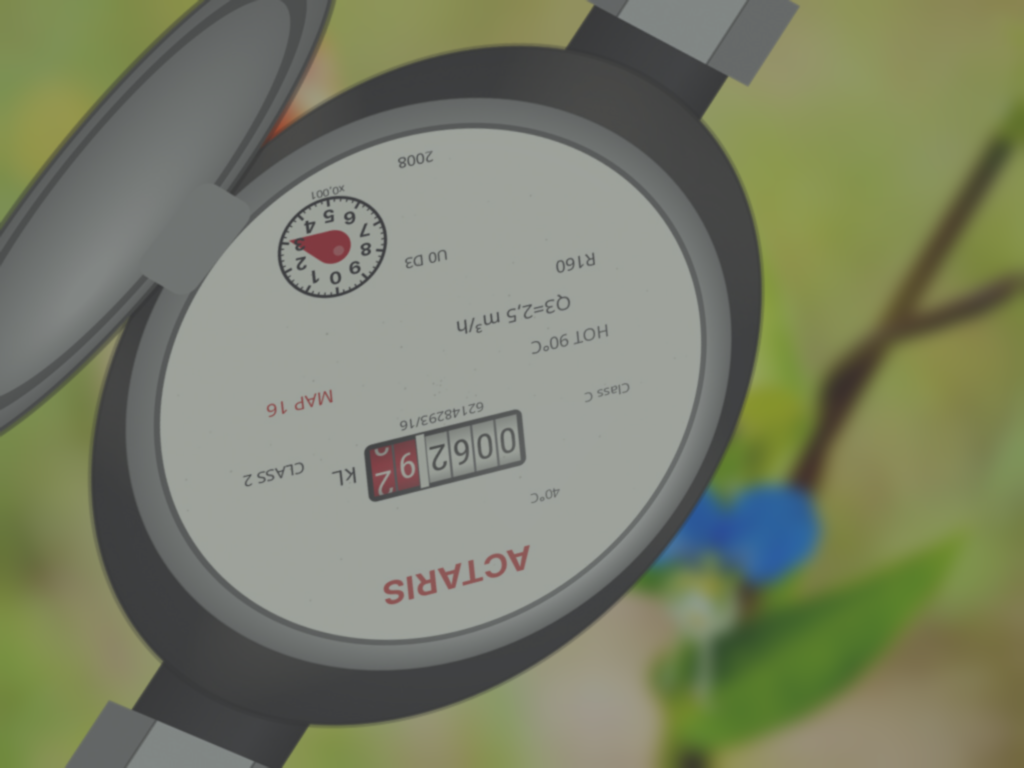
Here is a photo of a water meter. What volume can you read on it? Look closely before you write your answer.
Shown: 62.923 kL
